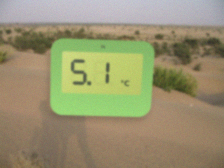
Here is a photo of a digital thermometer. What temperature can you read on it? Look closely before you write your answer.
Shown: 5.1 °C
